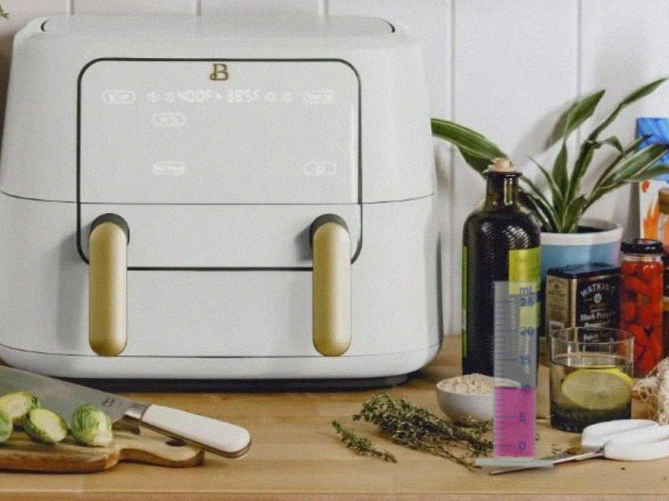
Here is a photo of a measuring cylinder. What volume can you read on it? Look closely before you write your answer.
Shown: 10 mL
